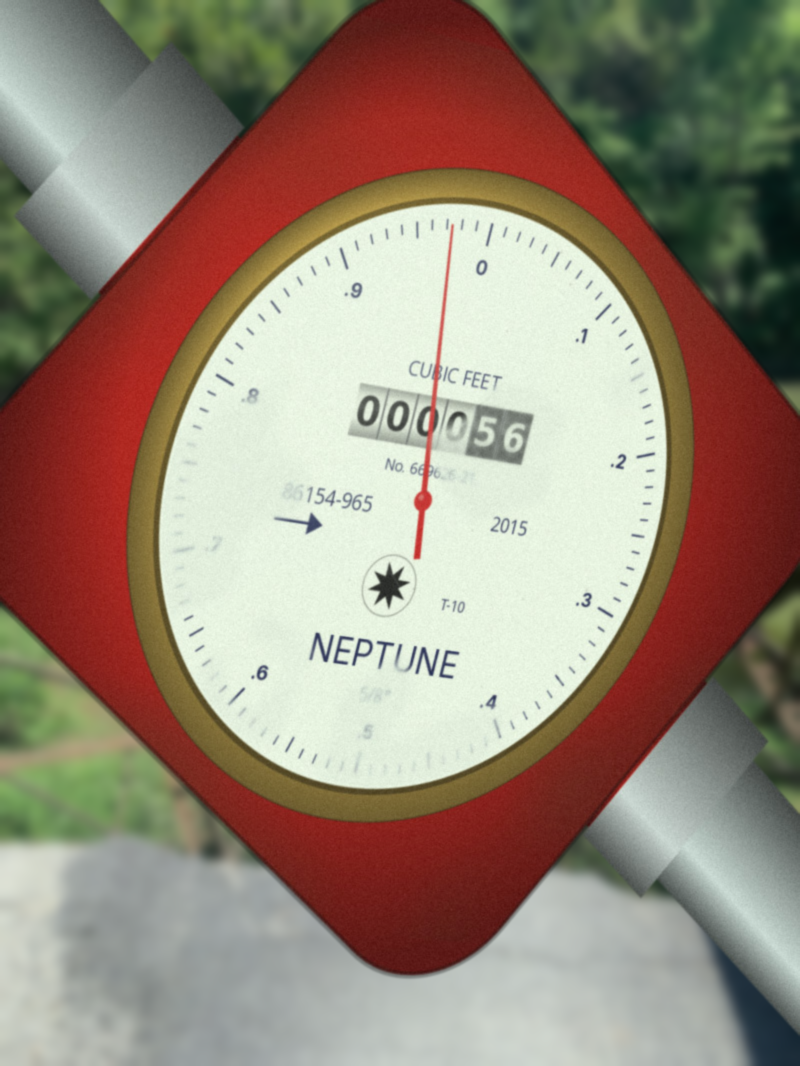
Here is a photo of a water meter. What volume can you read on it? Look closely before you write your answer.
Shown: 55.97 ft³
